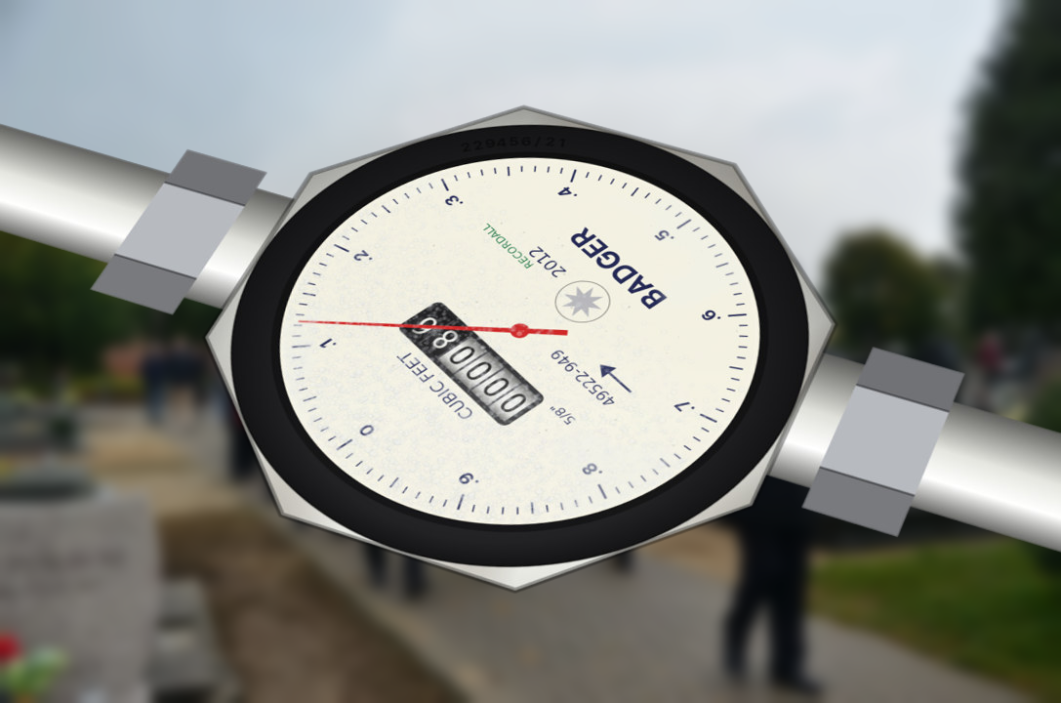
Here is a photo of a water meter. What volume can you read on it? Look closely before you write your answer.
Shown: 86.12 ft³
